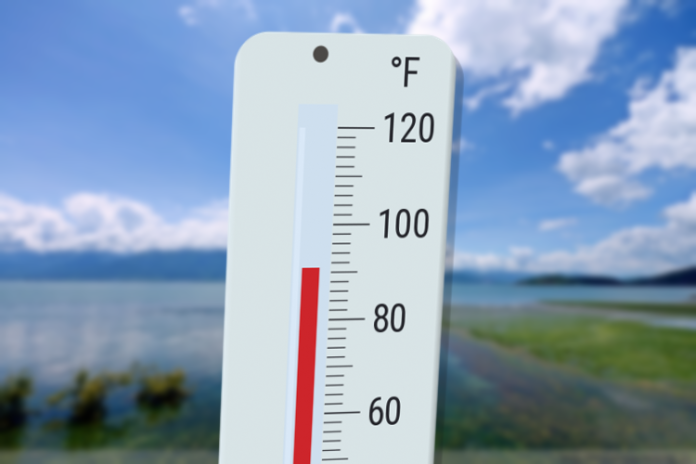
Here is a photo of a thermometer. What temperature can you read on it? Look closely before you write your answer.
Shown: 91 °F
